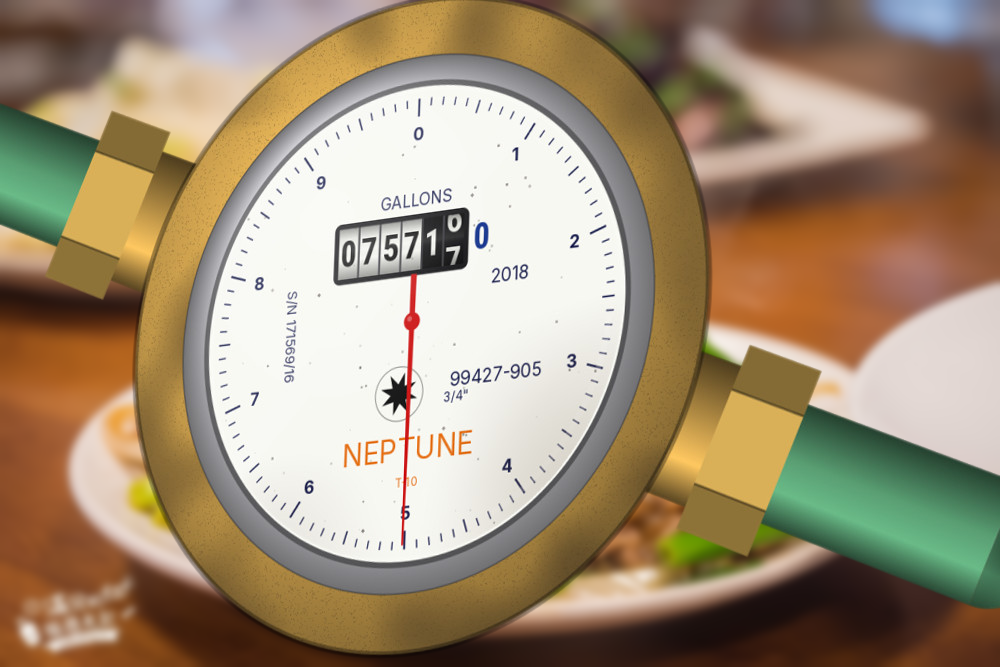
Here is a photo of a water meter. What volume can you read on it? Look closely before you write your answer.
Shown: 757165.0 gal
